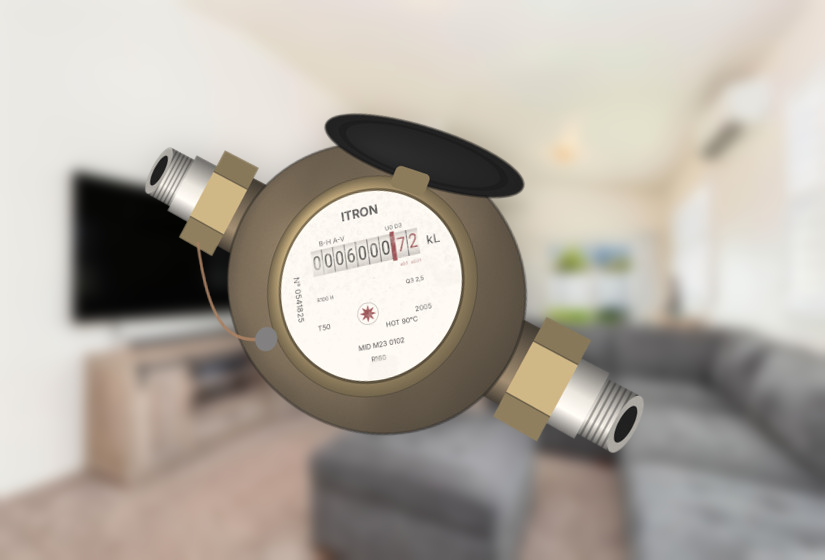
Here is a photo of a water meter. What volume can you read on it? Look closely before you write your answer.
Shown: 6000.72 kL
